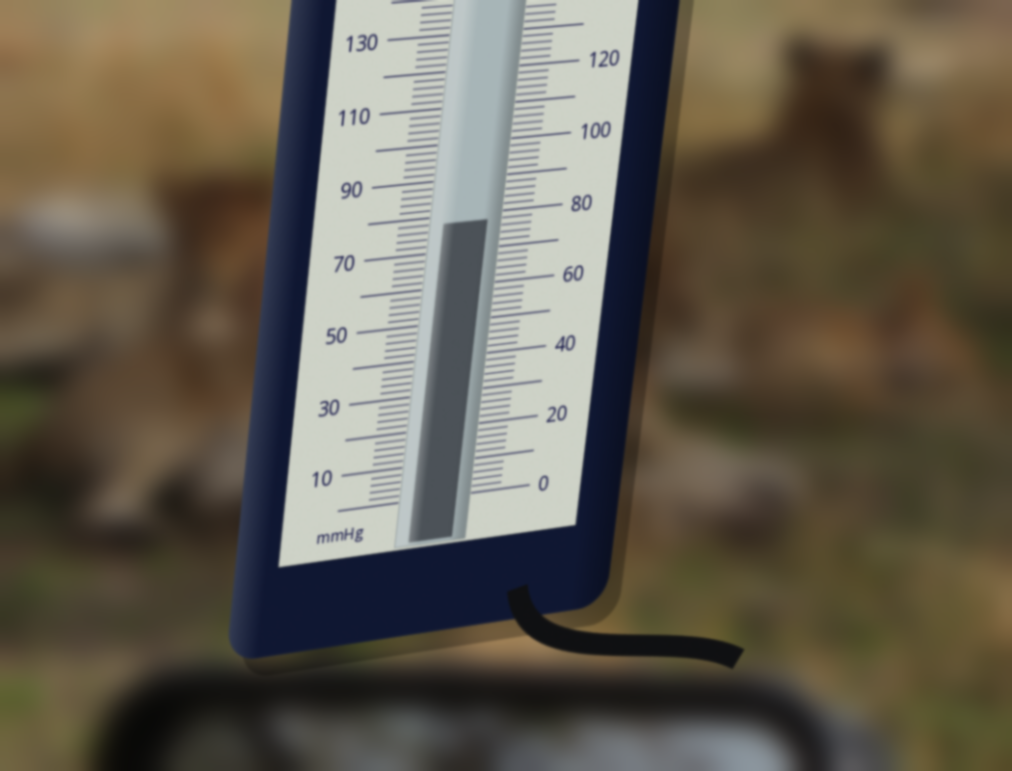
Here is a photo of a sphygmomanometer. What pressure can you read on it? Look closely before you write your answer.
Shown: 78 mmHg
